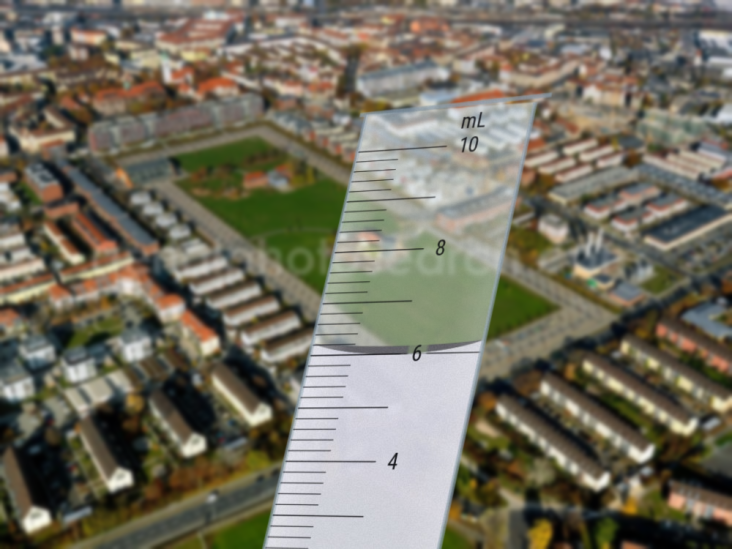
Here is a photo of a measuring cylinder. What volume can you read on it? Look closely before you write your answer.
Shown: 6 mL
